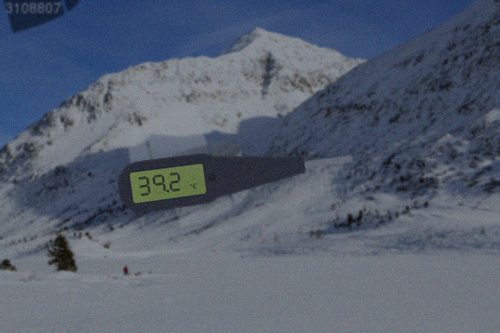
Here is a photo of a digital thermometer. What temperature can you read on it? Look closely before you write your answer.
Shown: 39.2 °C
